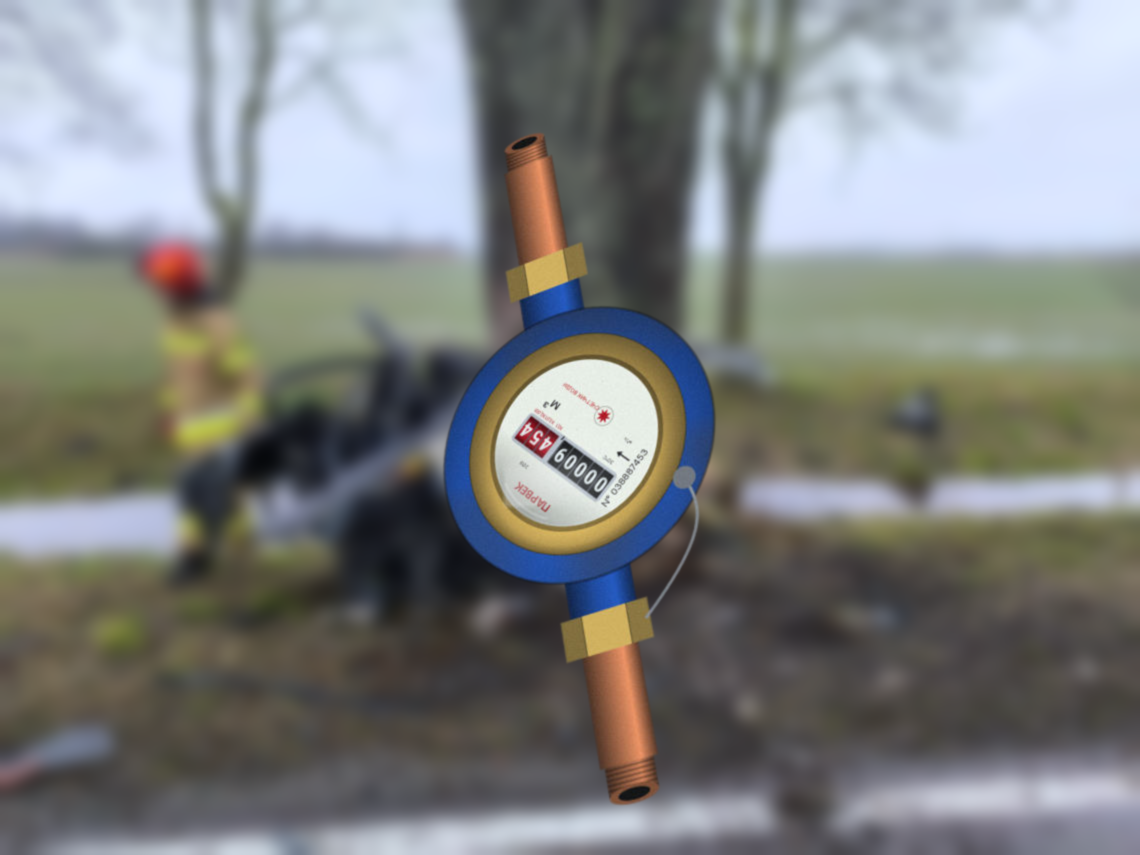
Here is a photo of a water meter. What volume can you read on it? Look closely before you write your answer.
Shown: 9.454 m³
